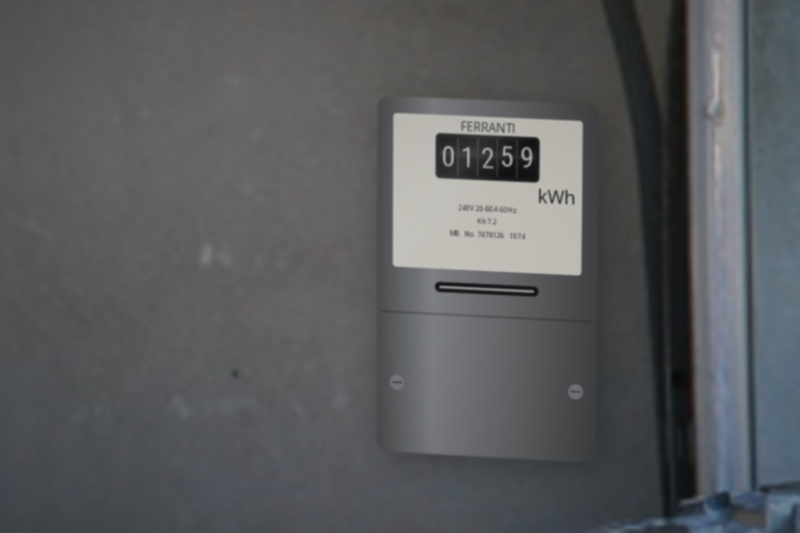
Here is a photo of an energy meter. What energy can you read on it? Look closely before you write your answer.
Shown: 1259 kWh
